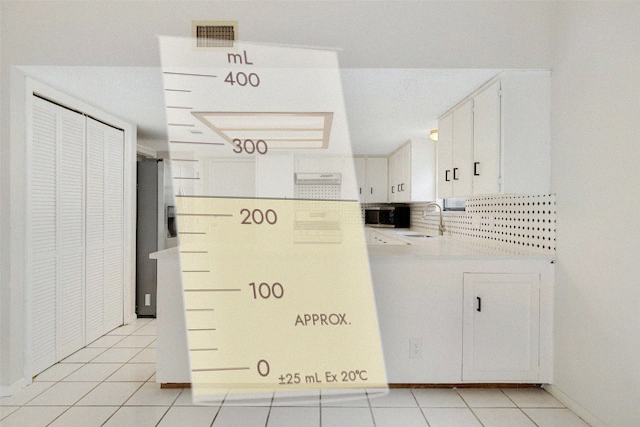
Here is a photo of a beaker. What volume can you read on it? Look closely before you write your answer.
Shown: 225 mL
